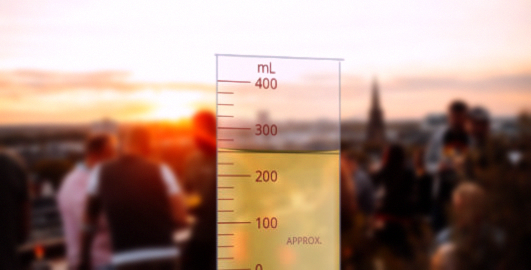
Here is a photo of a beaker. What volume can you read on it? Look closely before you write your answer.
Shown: 250 mL
